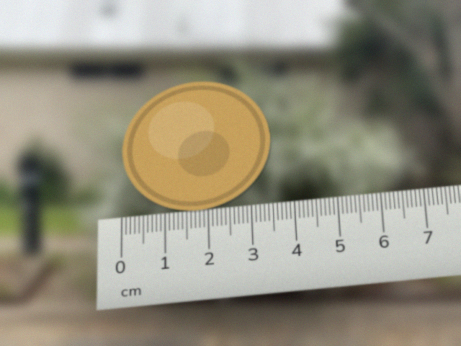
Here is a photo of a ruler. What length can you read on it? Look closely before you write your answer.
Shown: 3.5 cm
